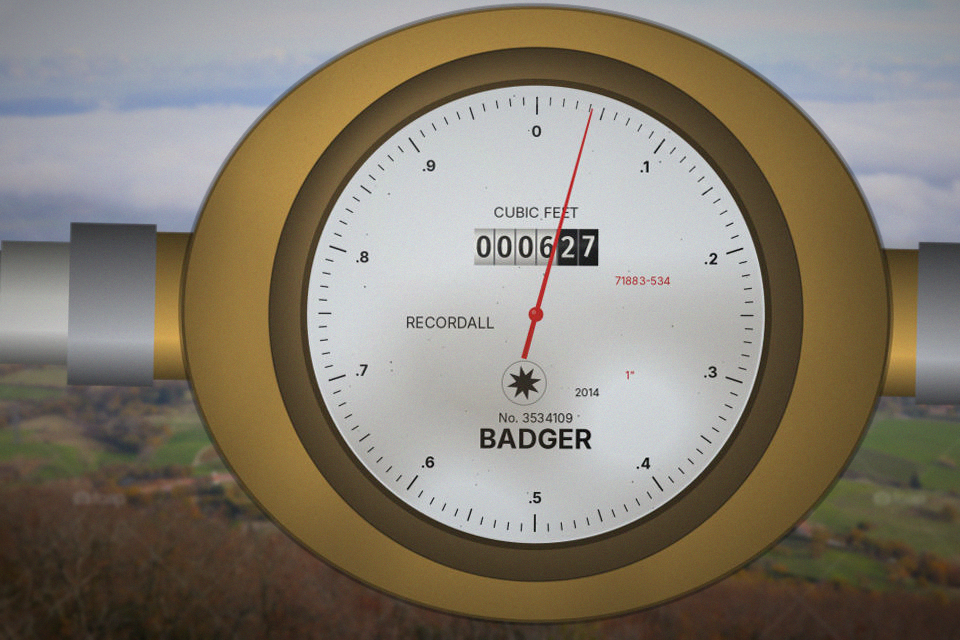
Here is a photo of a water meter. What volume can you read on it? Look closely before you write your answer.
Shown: 627.04 ft³
